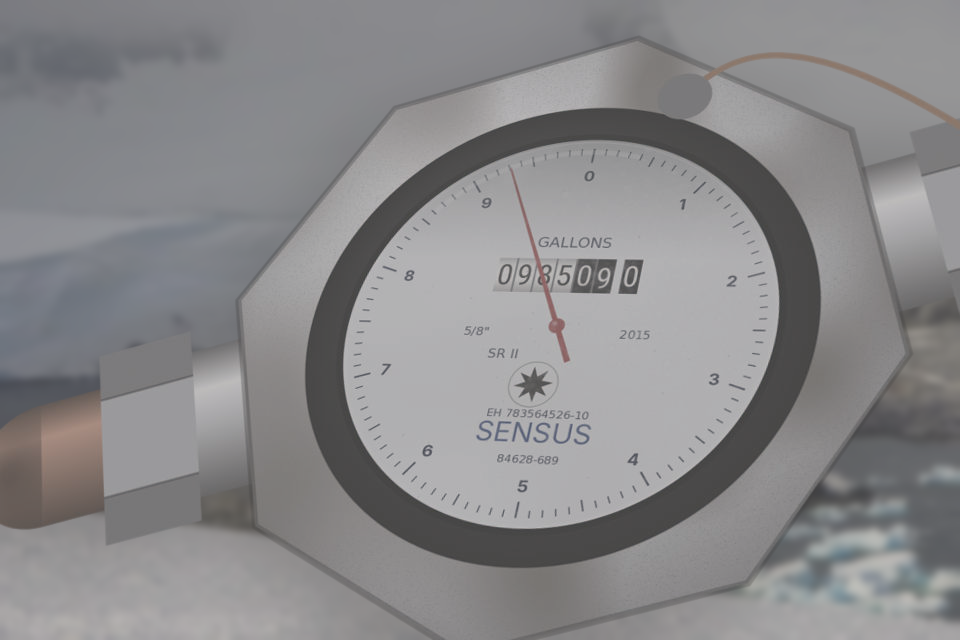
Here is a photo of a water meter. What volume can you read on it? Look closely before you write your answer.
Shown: 985089.3 gal
